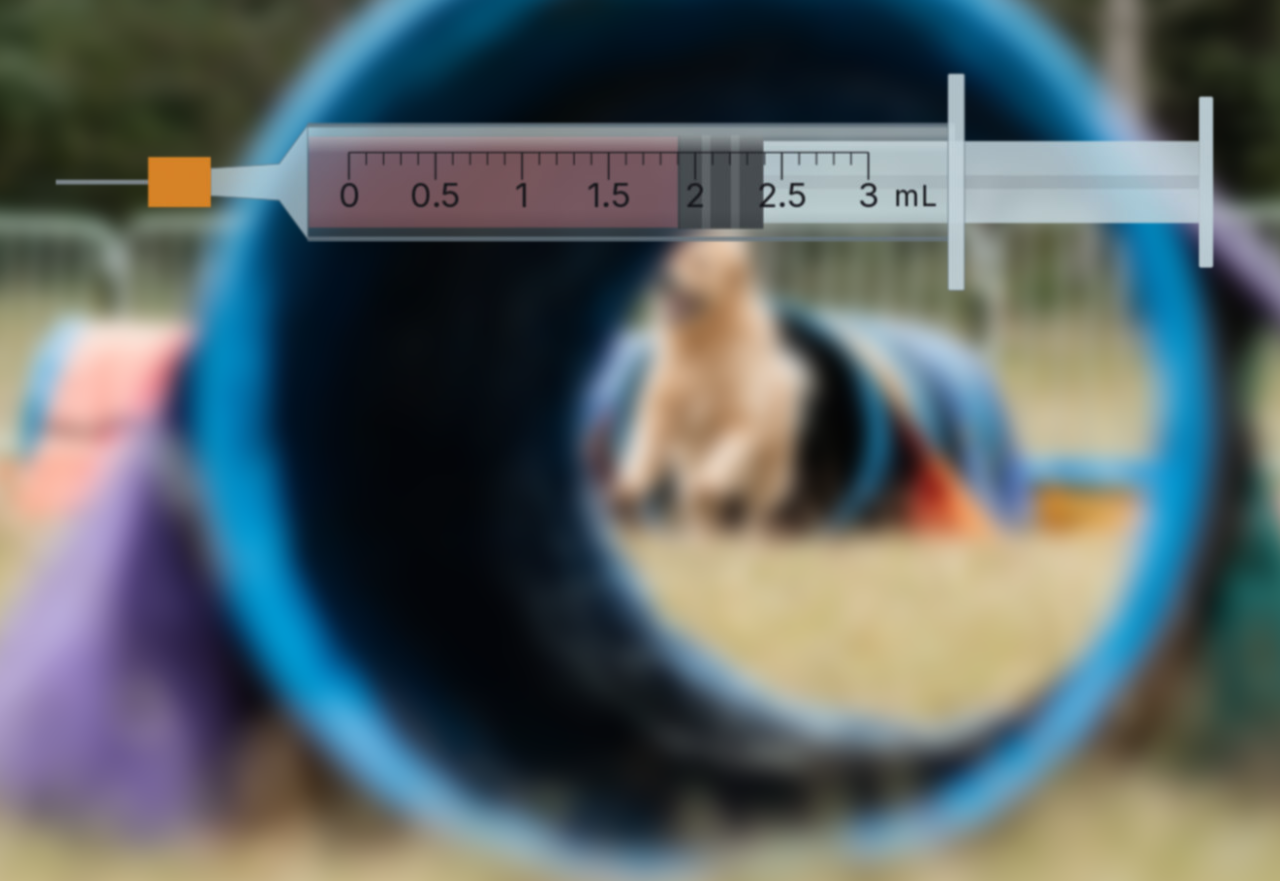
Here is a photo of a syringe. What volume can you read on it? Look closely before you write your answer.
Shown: 1.9 mL
